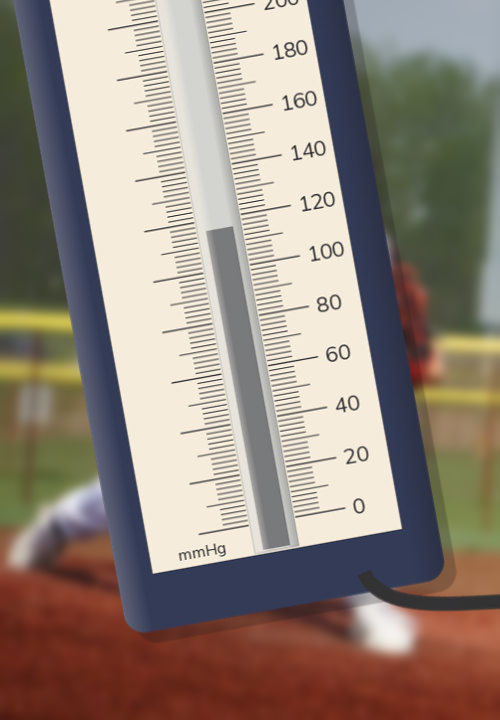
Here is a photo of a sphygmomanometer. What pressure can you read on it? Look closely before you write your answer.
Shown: 116 mmHg
